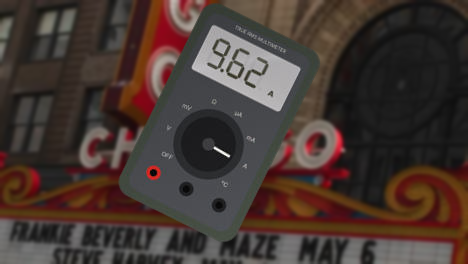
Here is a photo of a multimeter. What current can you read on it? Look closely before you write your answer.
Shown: 9.62 A
